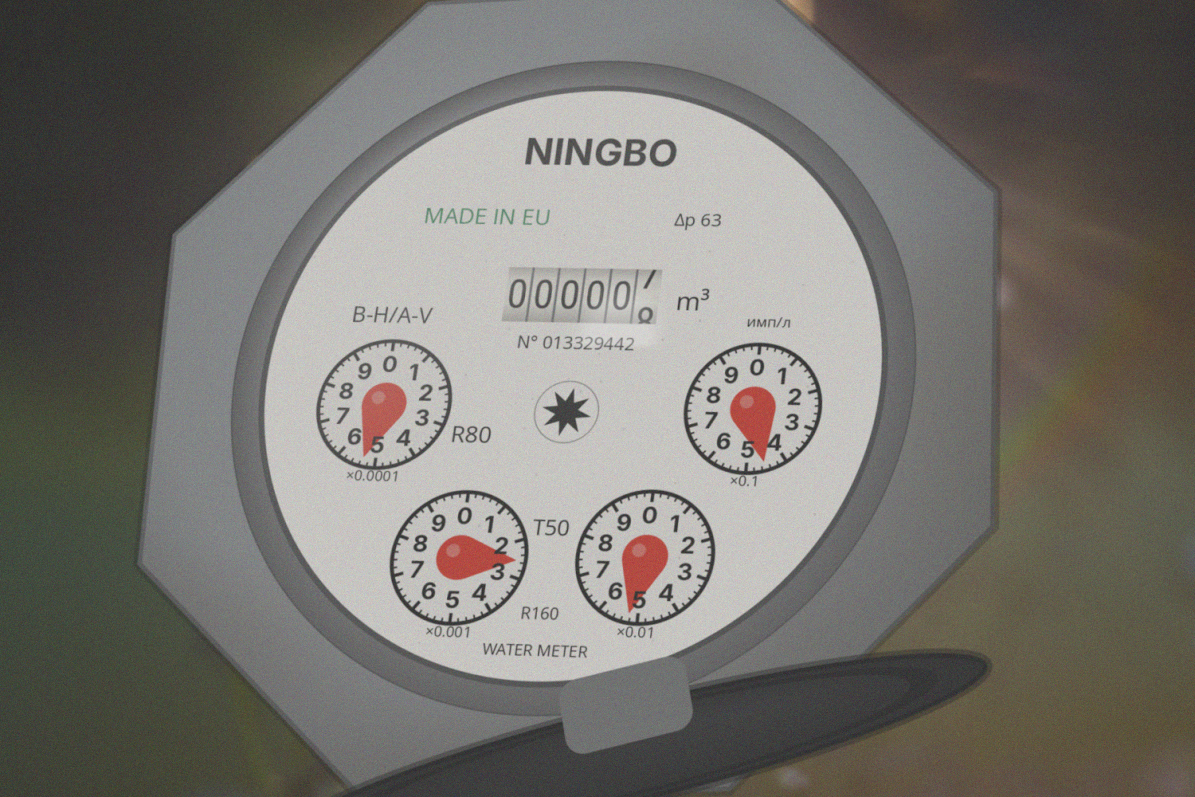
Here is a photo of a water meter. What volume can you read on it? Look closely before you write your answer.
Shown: 7.4525 m³
